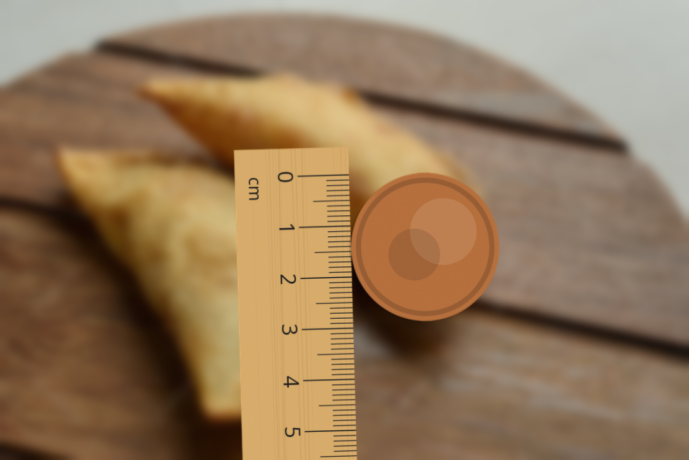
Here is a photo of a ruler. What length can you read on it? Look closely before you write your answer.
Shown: 2.9 cm
